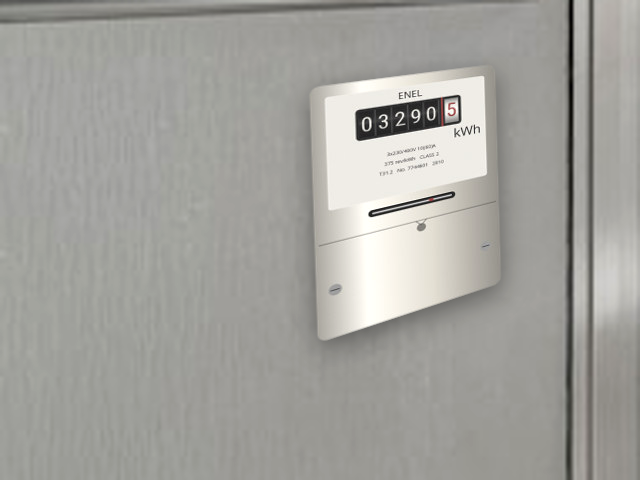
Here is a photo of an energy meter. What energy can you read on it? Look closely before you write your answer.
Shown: 3290.5 kWh
